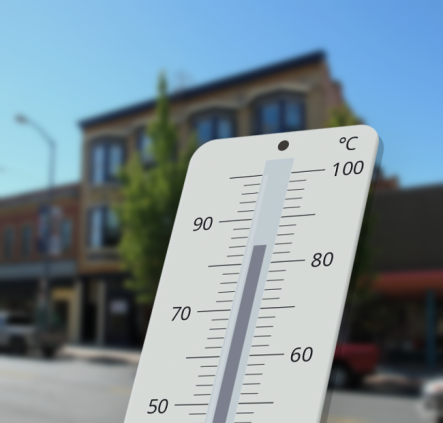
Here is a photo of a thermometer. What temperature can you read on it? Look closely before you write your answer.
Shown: 84 °C
